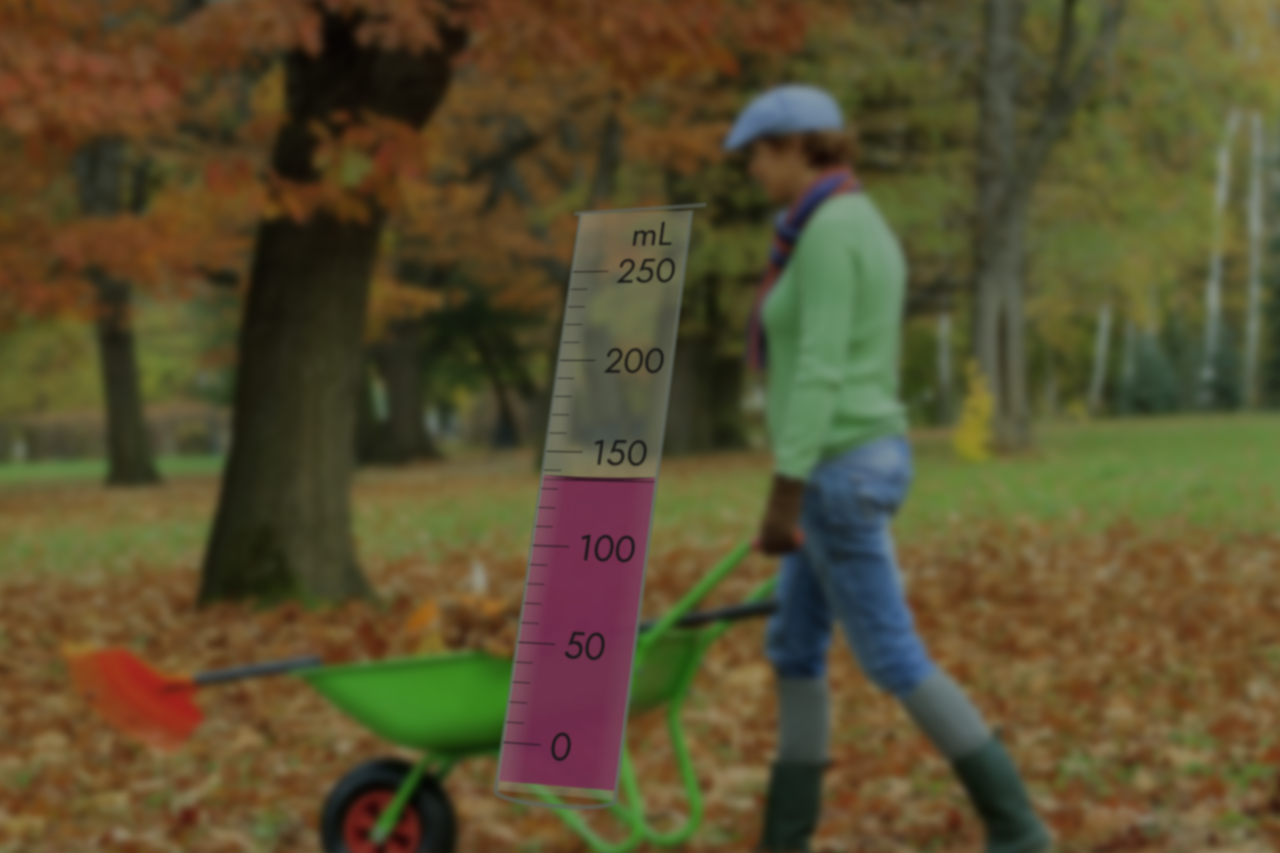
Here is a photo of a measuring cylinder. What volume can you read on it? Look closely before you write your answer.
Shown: 135 mL
